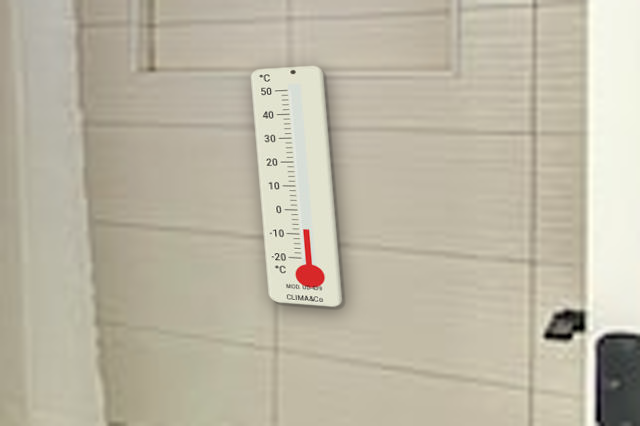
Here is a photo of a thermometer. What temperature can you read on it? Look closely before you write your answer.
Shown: -8 °C
